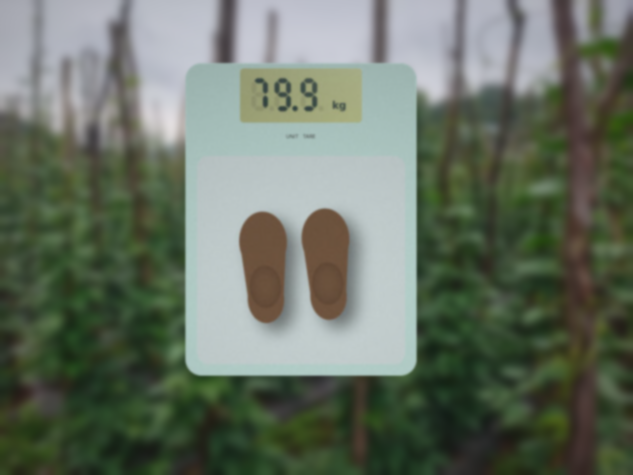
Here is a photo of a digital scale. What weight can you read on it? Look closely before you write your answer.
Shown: 79.9 kg
